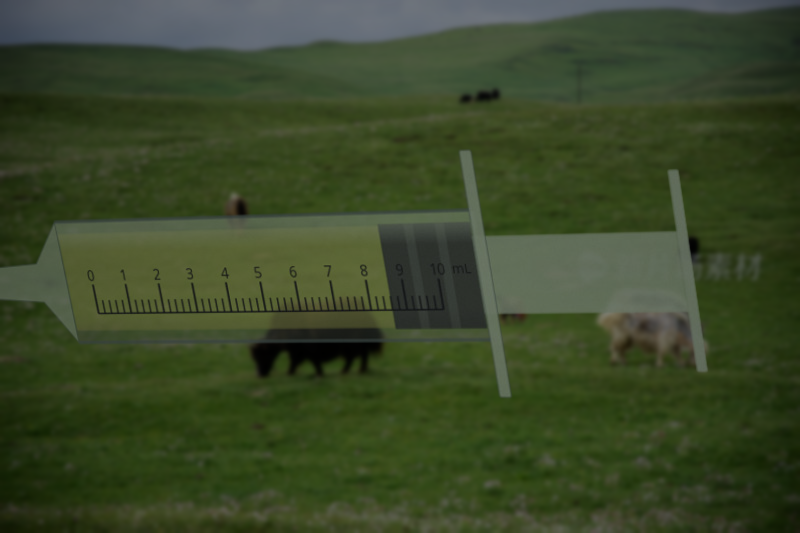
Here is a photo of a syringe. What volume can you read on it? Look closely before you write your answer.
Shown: 8.6 mL
